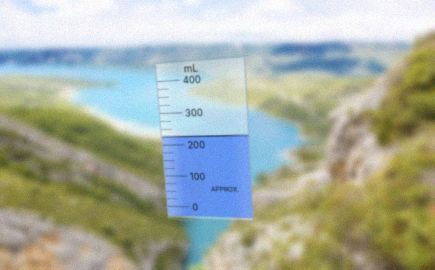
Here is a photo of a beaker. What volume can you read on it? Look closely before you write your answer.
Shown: 225 mL
